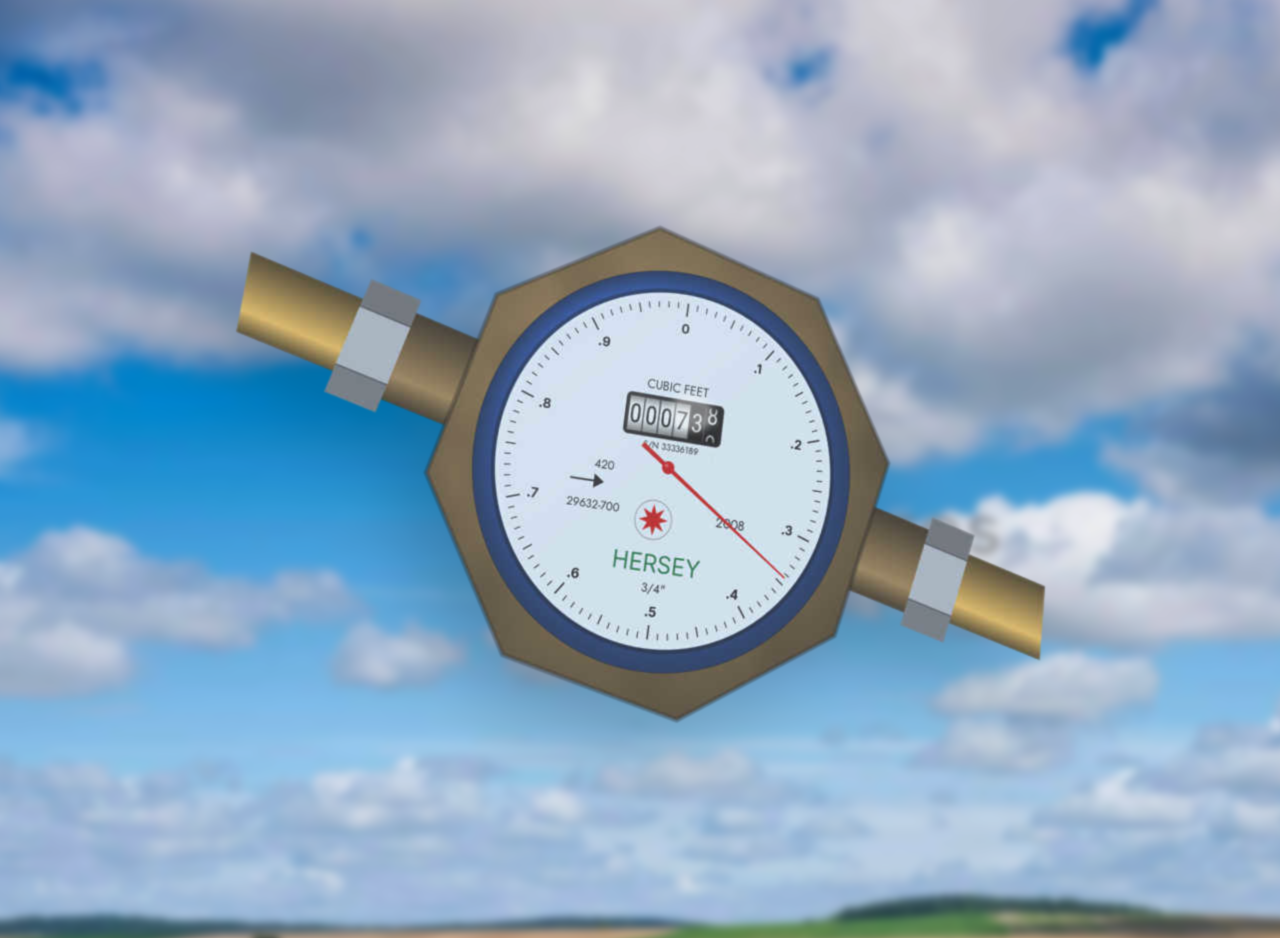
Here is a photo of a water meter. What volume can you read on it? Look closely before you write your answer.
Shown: 738.34 ft³
